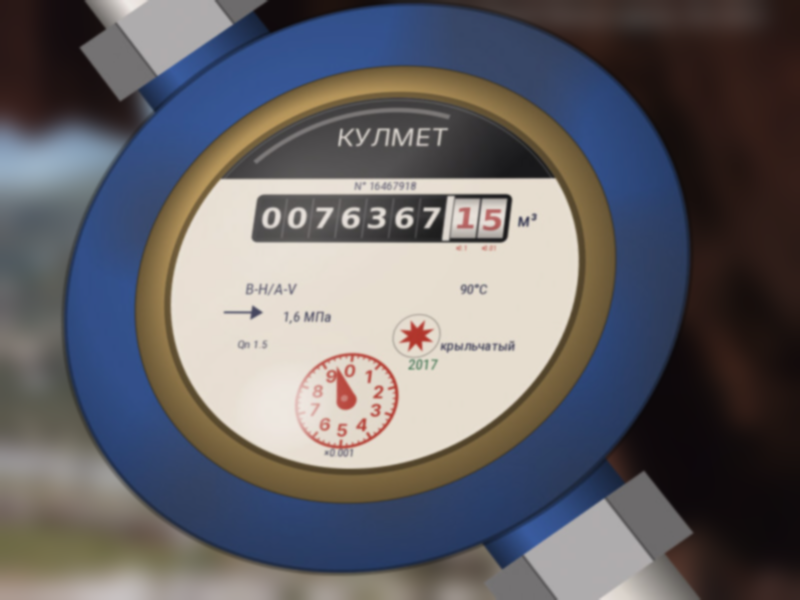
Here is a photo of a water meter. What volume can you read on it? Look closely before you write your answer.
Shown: 76367.149 m³
